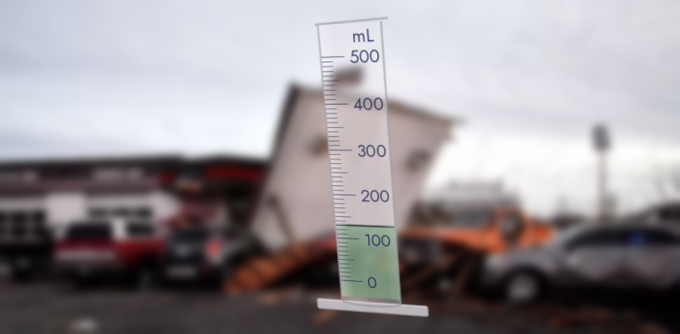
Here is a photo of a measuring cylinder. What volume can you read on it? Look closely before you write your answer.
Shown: 130 mL
